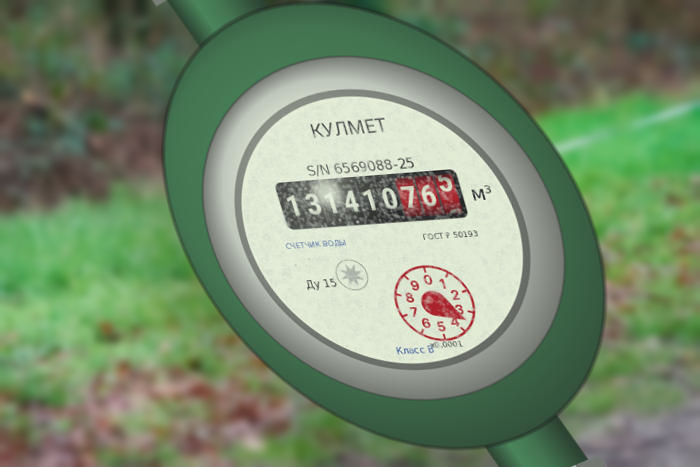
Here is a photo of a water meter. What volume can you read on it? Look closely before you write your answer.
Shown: 131410.7653 m³
